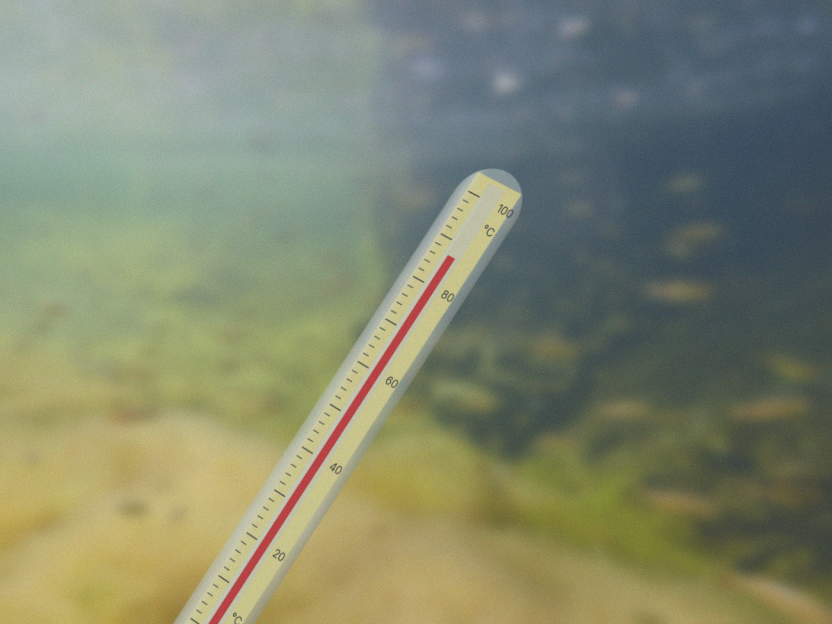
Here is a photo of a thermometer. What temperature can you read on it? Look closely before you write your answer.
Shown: 87 °C
